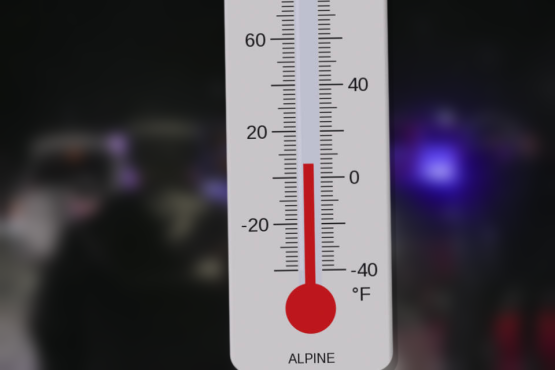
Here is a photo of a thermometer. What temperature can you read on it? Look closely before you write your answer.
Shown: 6 °F
